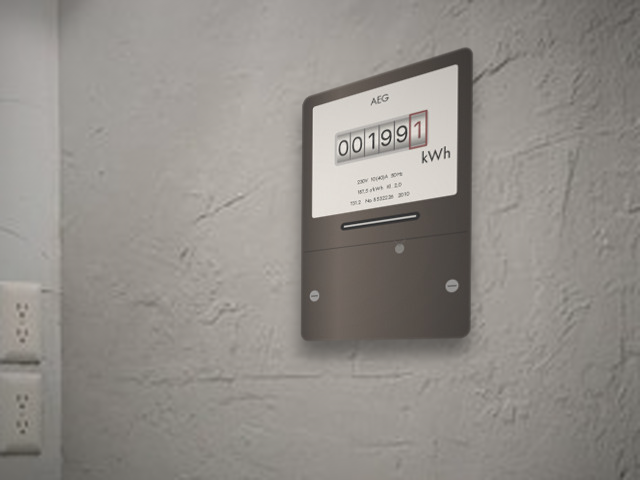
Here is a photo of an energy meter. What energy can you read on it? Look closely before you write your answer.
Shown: 199.1 kWh
